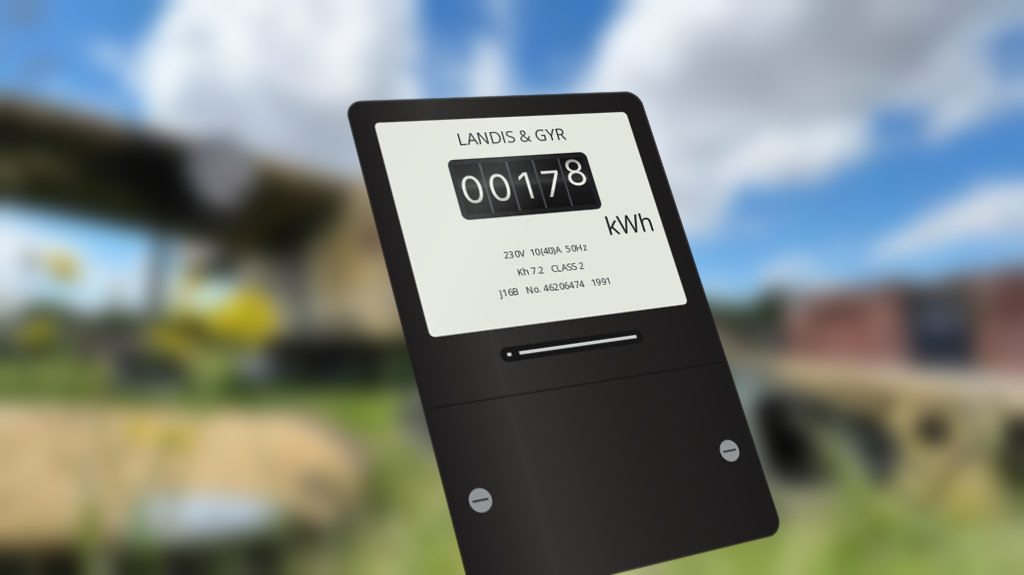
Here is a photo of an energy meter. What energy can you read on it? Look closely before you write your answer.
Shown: 178 kWh
